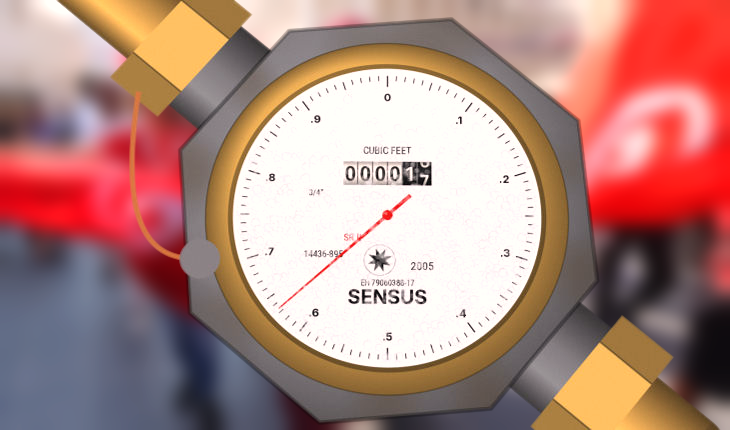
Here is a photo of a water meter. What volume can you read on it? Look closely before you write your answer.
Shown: 16.63 ft³
